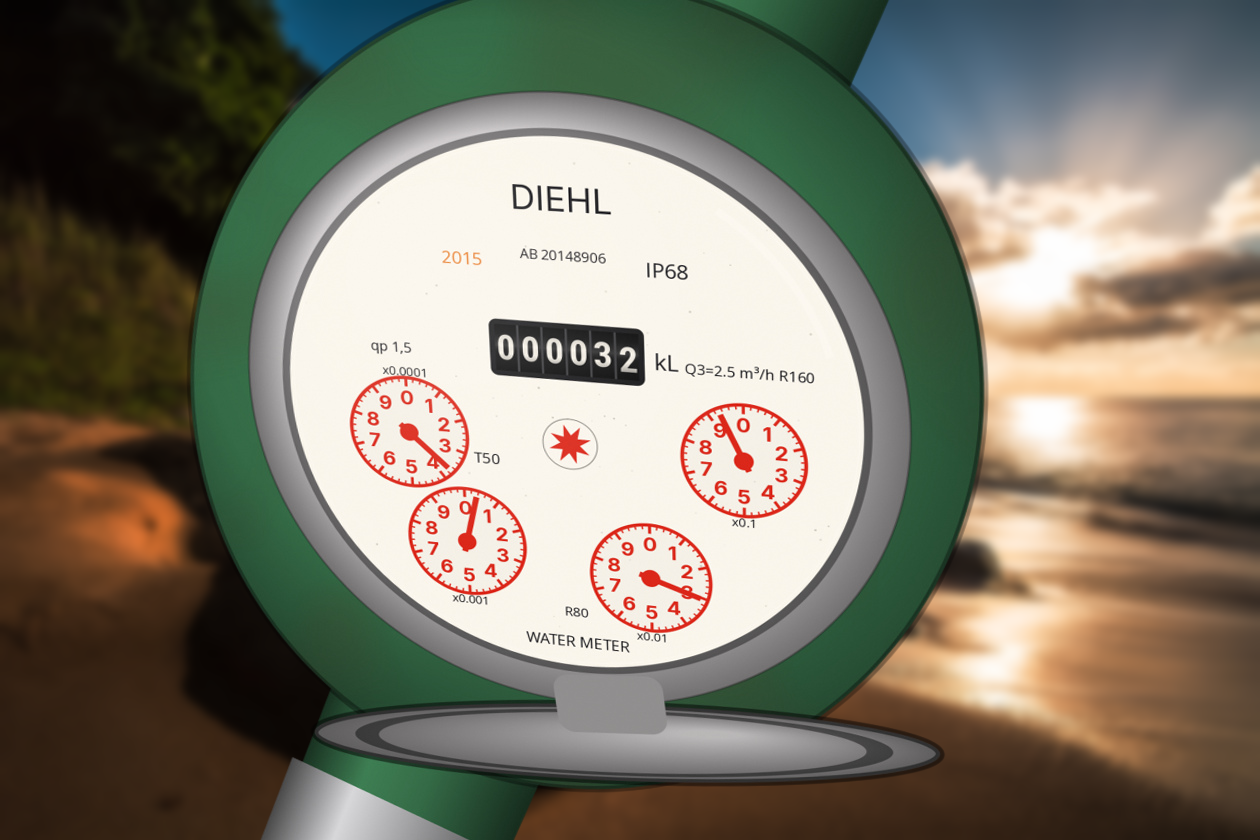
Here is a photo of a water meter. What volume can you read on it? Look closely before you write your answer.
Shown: 31.9303 kL
